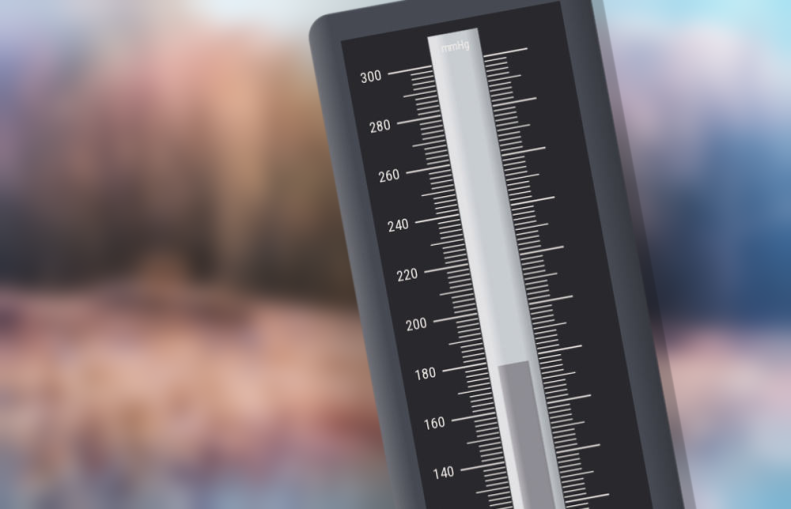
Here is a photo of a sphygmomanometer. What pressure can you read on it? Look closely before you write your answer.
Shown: 178 mmHg
